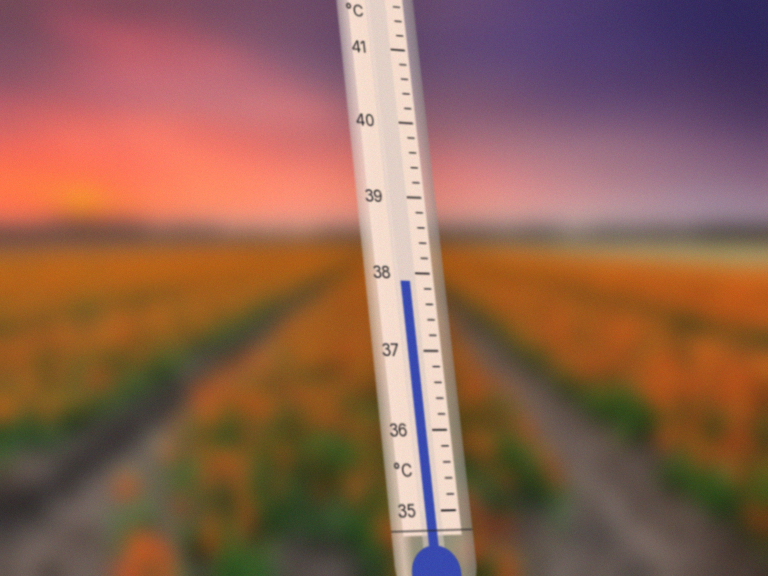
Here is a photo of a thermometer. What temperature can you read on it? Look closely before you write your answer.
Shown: 37.9 °C
